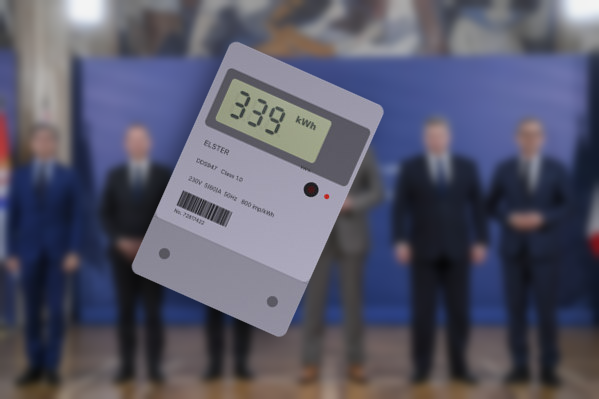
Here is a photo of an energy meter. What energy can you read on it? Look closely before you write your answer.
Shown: 339 kWh
